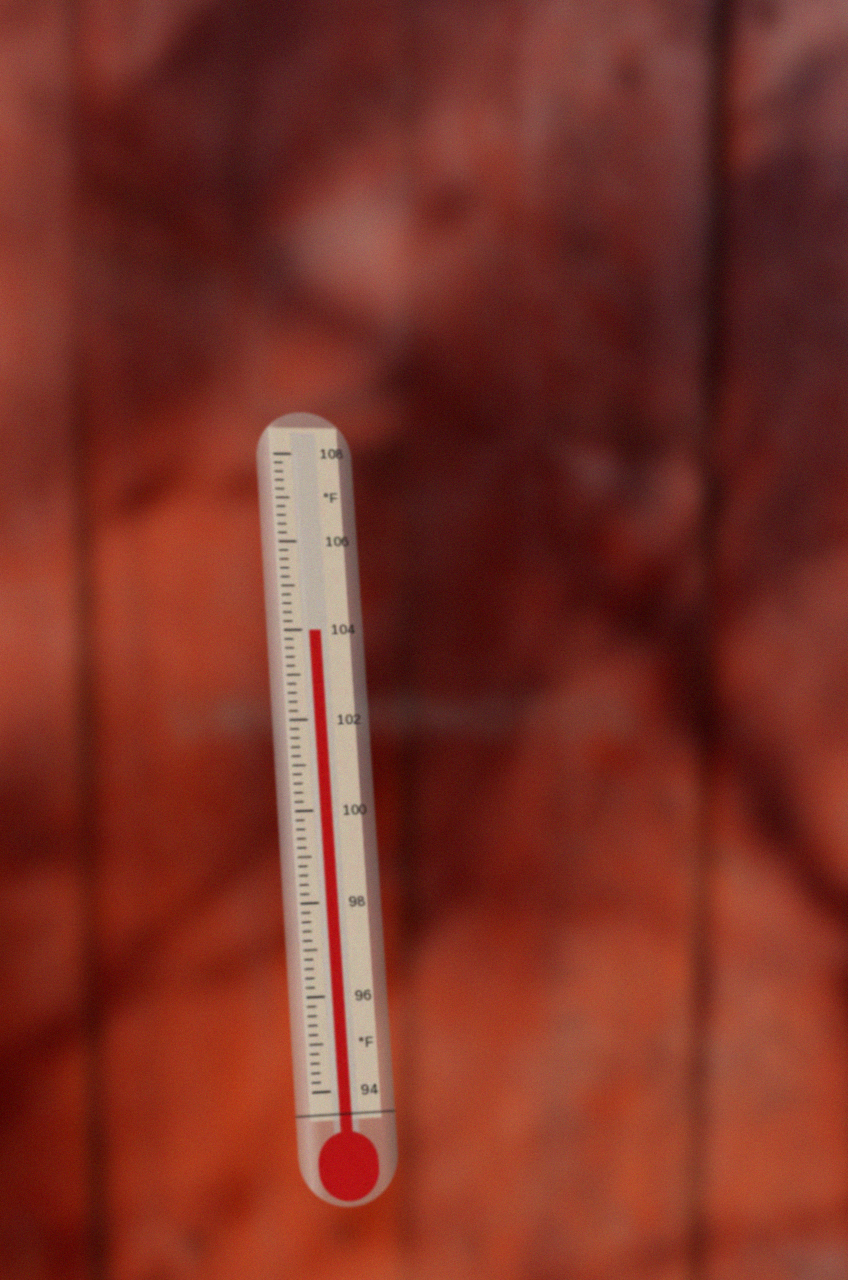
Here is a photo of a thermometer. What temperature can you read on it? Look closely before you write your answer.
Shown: 104 °F
